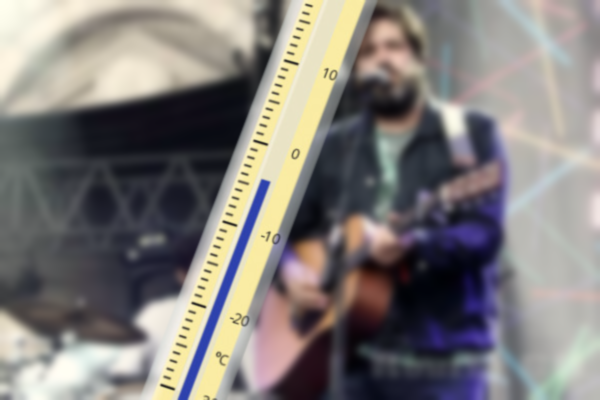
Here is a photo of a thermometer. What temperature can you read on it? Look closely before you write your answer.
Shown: -4 °C
